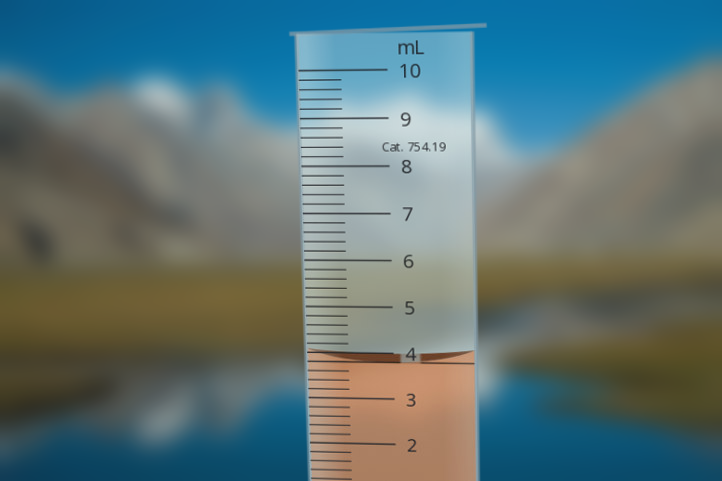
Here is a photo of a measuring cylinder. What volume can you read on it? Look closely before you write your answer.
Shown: 3.8 mL
